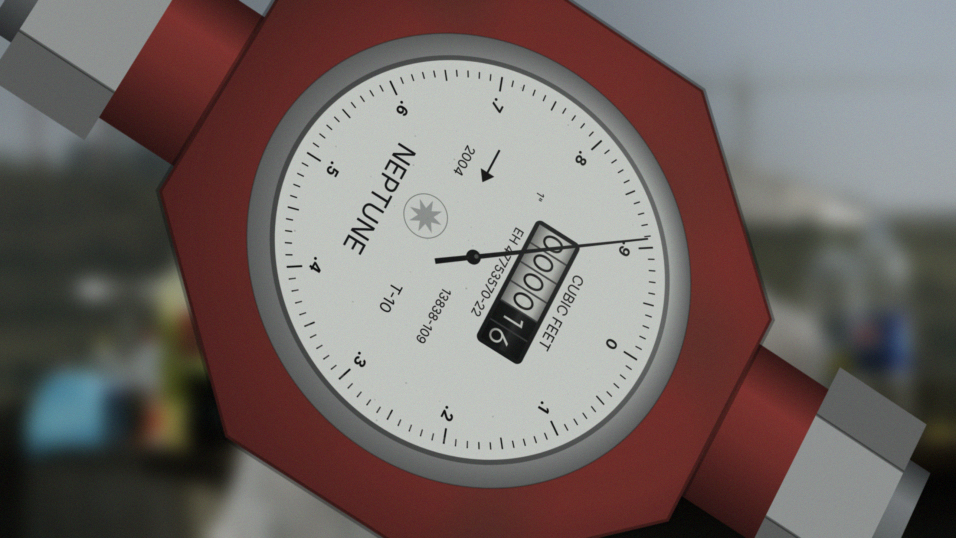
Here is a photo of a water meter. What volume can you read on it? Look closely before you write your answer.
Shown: 15.89 ft³
